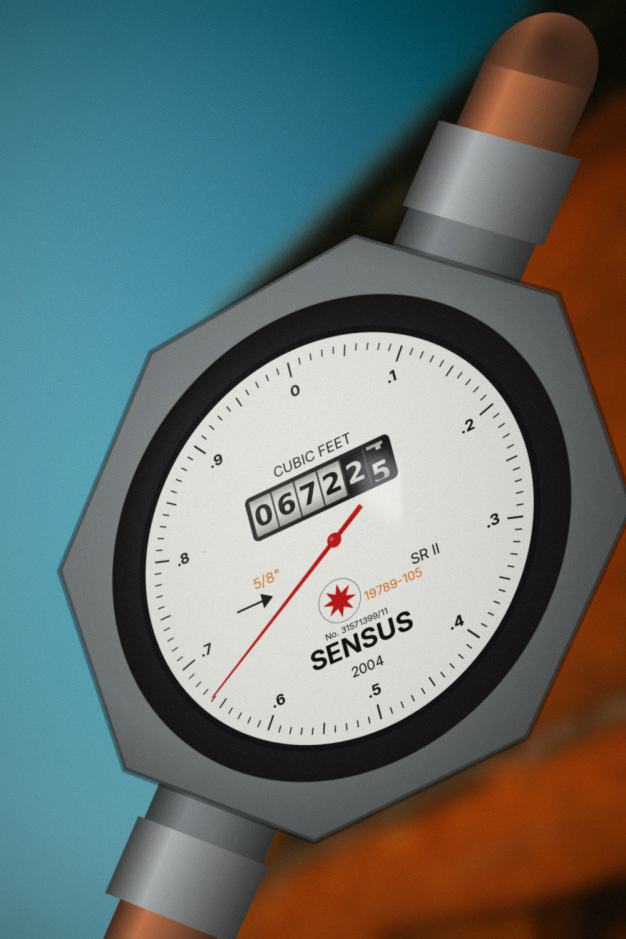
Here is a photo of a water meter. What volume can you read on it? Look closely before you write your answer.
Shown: 67224.66 ft³
